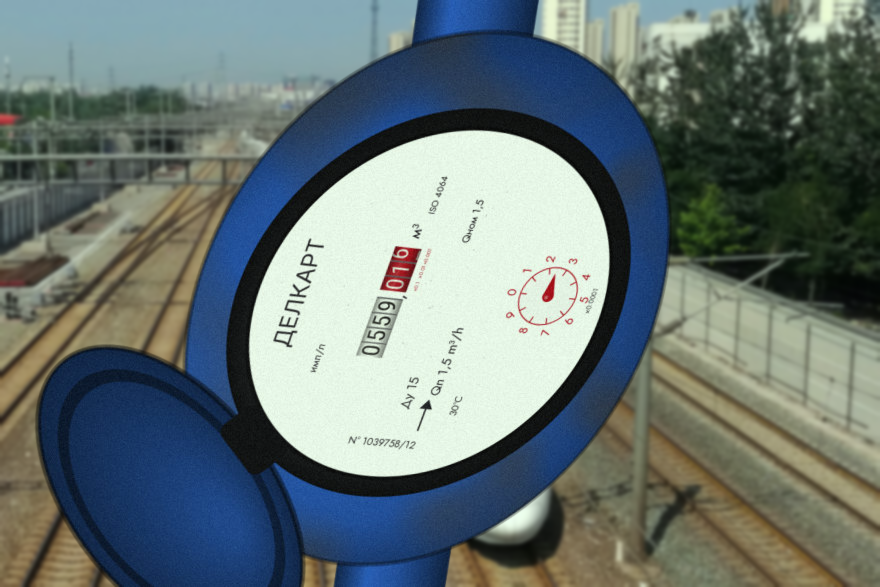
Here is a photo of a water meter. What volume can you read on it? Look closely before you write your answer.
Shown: 559.0162 m³
